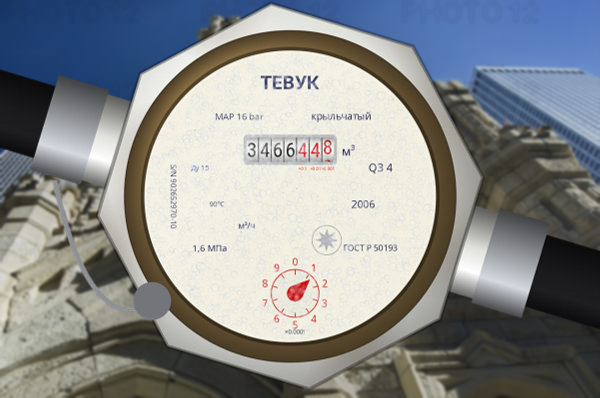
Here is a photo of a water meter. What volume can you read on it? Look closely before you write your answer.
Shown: 3466.4481 m³
